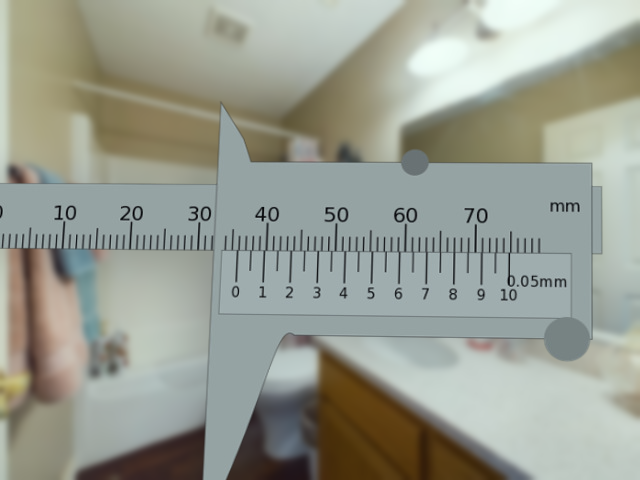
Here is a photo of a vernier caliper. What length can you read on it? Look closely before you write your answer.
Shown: 35.8 mm
